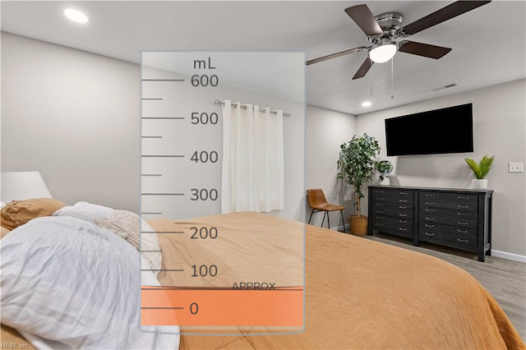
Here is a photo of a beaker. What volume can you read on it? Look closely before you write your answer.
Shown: 50 mL
